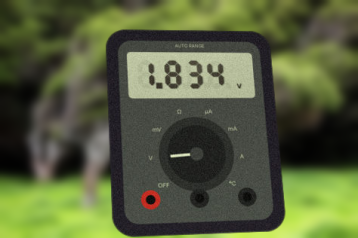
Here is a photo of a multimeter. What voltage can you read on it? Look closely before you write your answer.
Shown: 1.834 V
